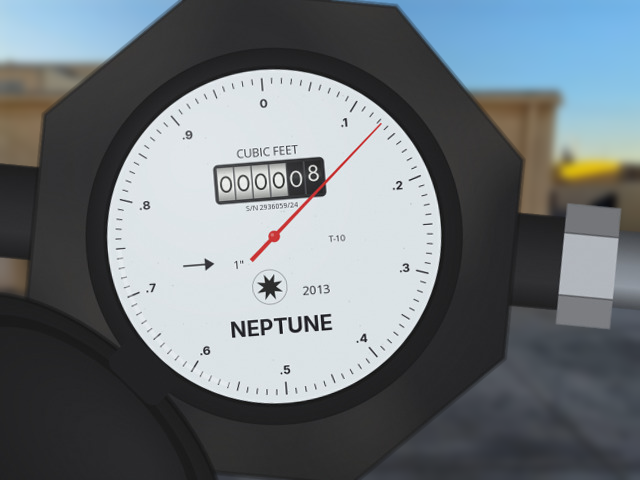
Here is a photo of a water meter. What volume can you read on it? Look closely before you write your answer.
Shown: 8.13 ft³
